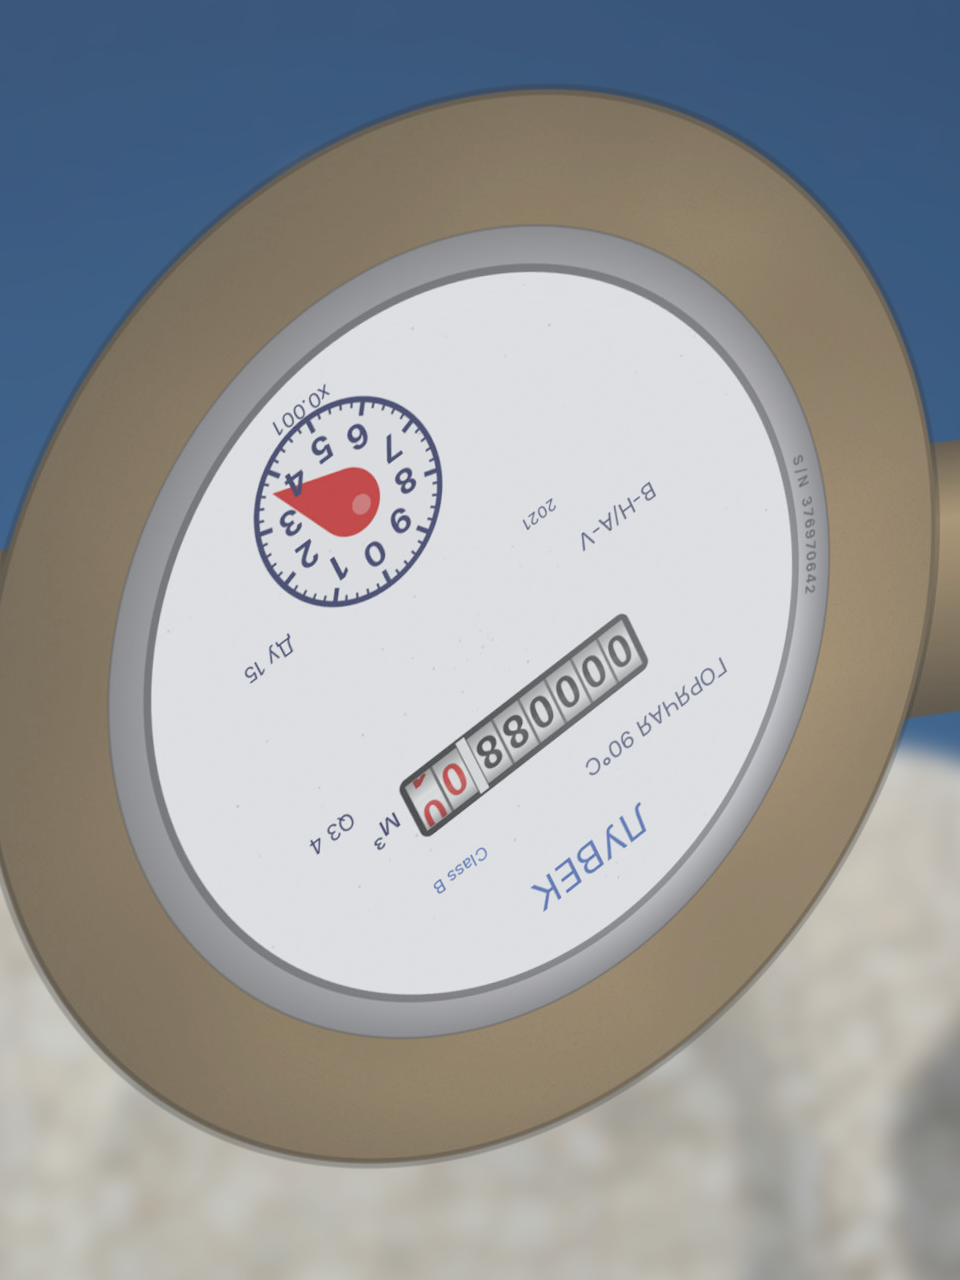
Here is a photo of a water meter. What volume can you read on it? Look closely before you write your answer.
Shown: 88.003 m³
